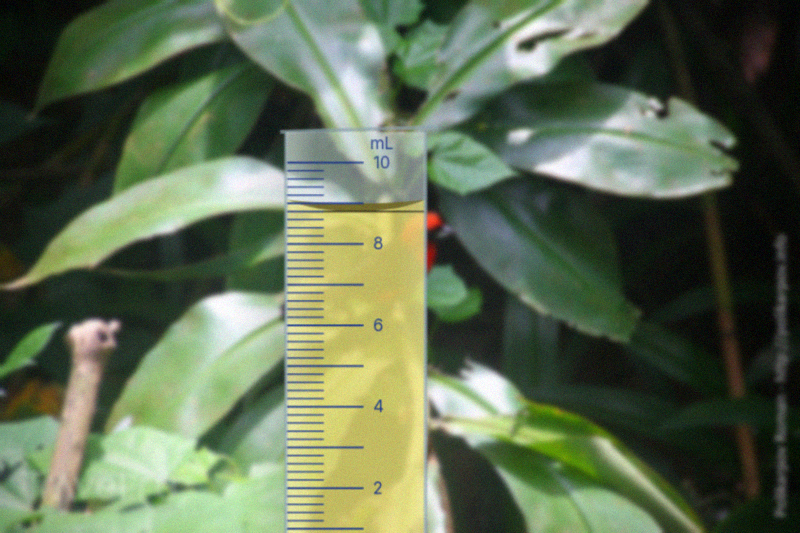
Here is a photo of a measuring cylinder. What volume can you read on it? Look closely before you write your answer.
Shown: 8.8 mL
